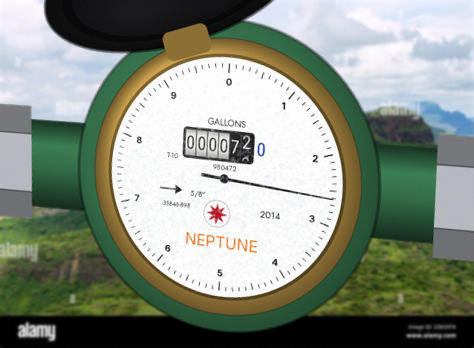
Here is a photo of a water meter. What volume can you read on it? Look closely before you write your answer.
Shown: 722.6 gal
